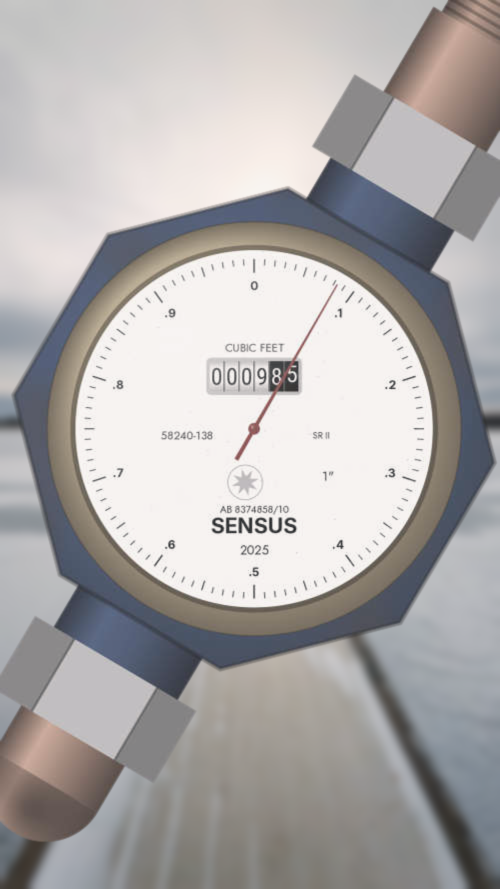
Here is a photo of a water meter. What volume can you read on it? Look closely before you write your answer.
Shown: 985.08 ft³
